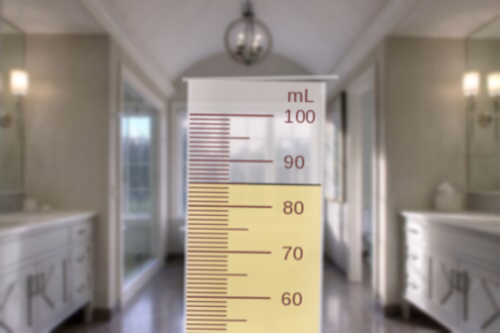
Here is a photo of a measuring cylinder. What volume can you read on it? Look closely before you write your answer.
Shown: 85 mL
